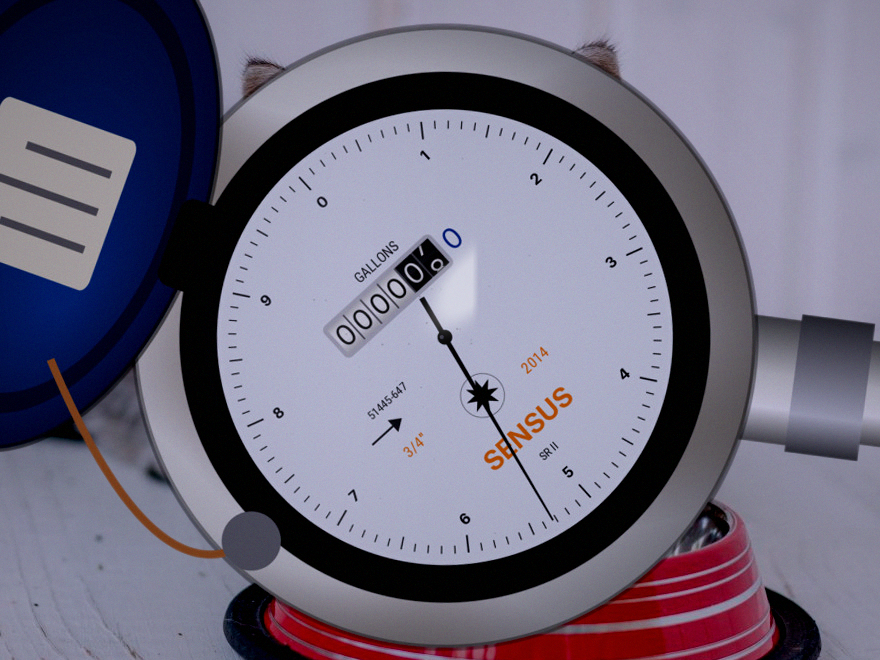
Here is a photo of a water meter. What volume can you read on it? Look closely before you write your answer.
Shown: 75.3 gal
